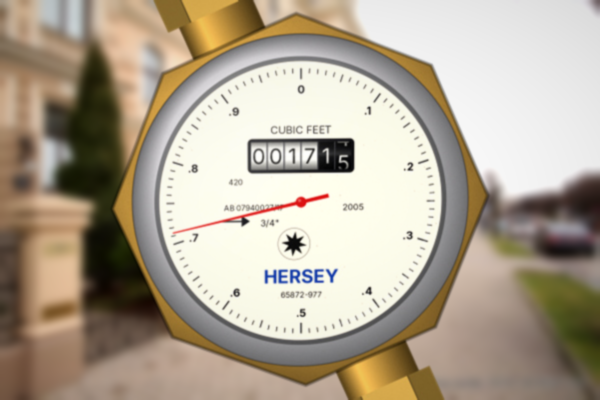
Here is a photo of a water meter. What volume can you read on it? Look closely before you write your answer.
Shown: 1714.71 ft³
